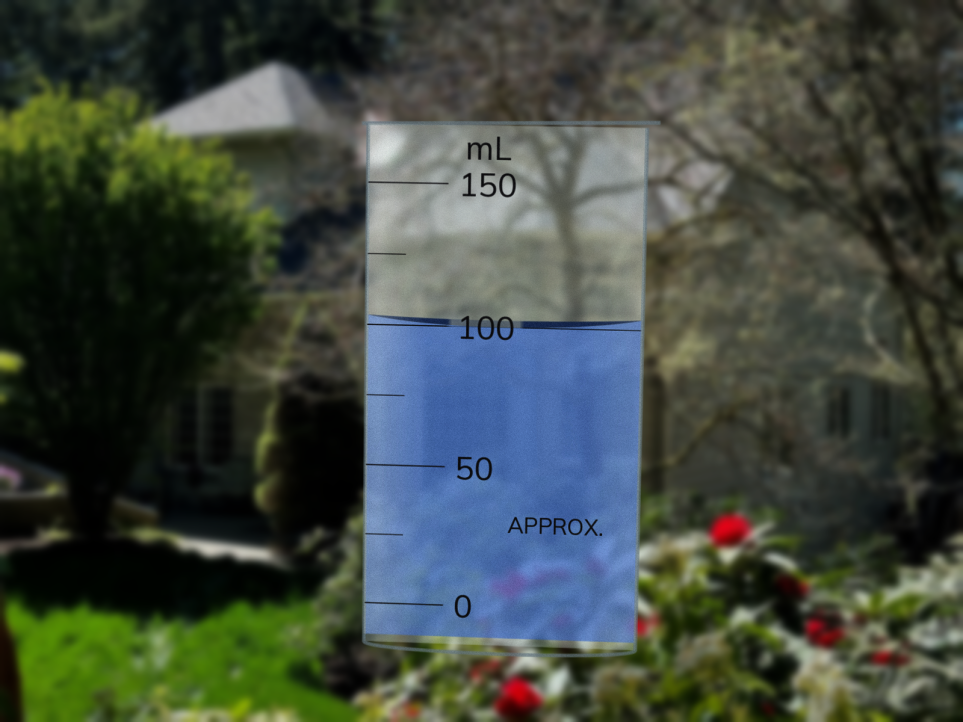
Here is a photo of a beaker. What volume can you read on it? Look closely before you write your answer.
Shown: 100 mL
